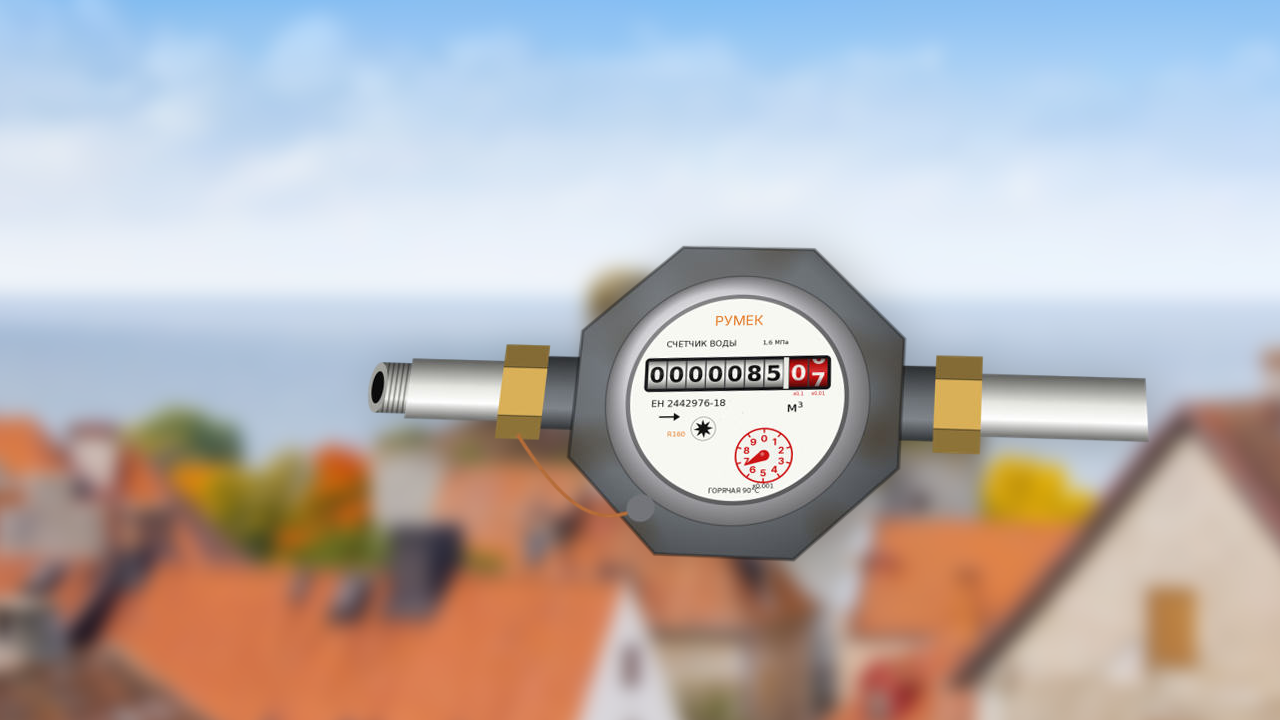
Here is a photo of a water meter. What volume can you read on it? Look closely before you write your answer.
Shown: 85.066 m³
